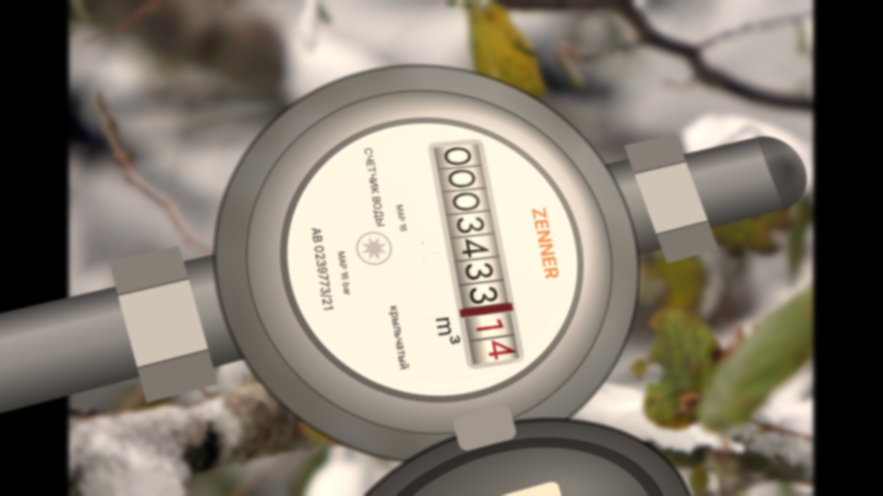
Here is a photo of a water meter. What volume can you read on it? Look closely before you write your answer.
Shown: 3433.14 m³
